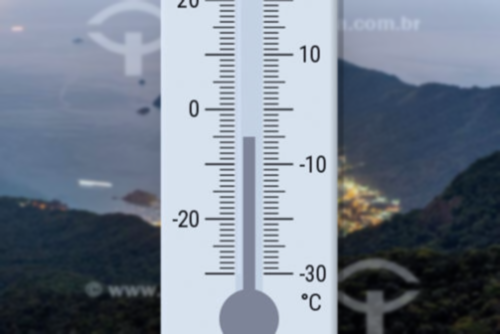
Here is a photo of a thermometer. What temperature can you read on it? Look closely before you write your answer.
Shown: -5 °C
